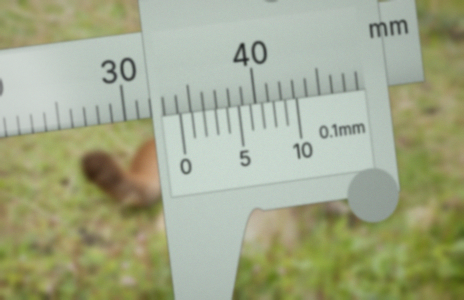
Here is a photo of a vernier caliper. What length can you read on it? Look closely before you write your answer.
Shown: 34.2 mm
